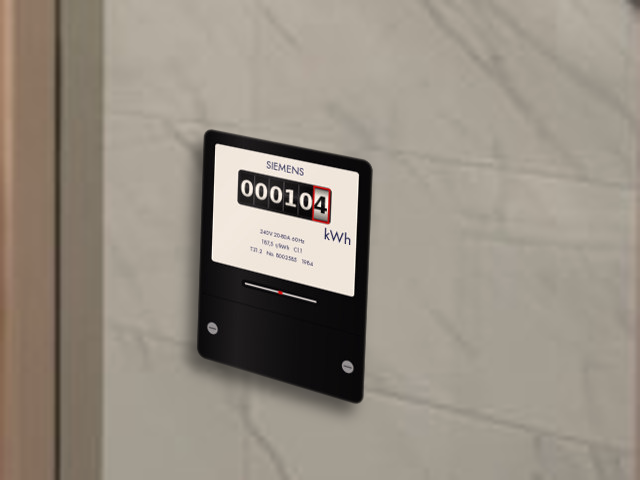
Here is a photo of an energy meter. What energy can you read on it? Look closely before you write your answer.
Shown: 10.4 kWh
